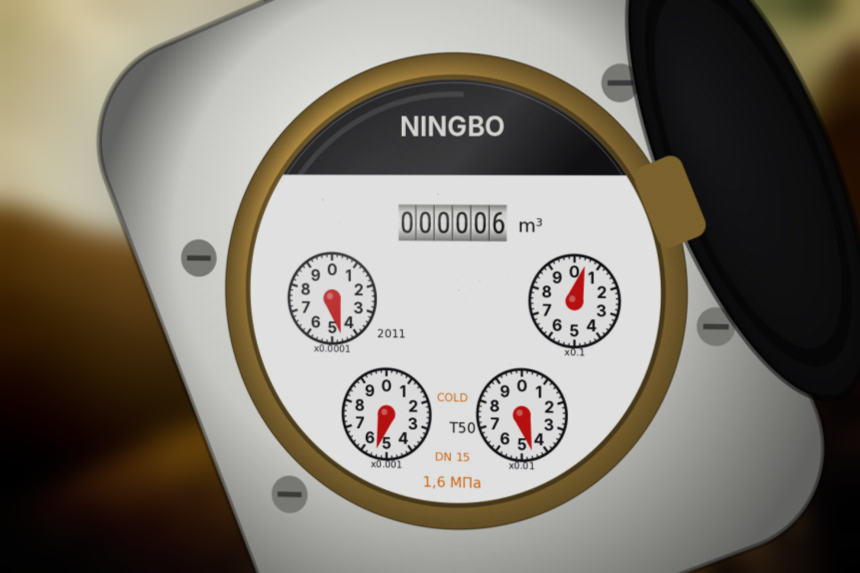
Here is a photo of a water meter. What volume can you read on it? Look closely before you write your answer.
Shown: 6.0454 m³
